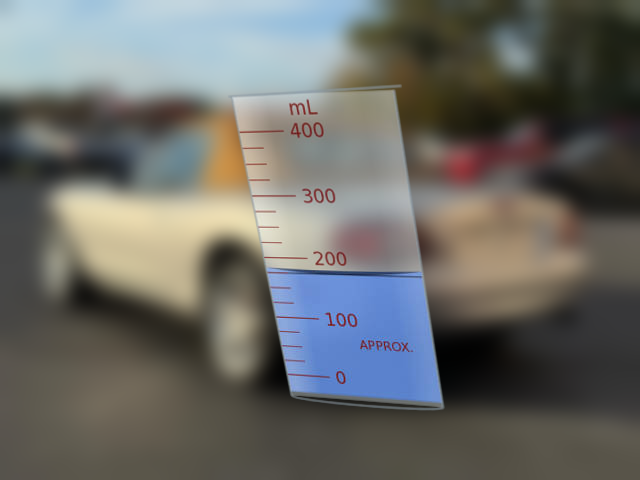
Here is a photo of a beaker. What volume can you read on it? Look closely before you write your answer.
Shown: 175 mL
